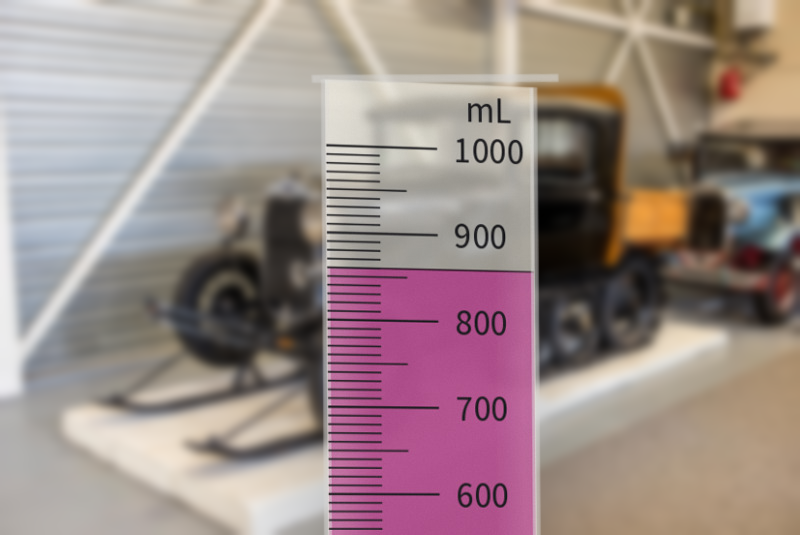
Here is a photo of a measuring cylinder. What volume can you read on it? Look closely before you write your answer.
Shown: 860 mL
